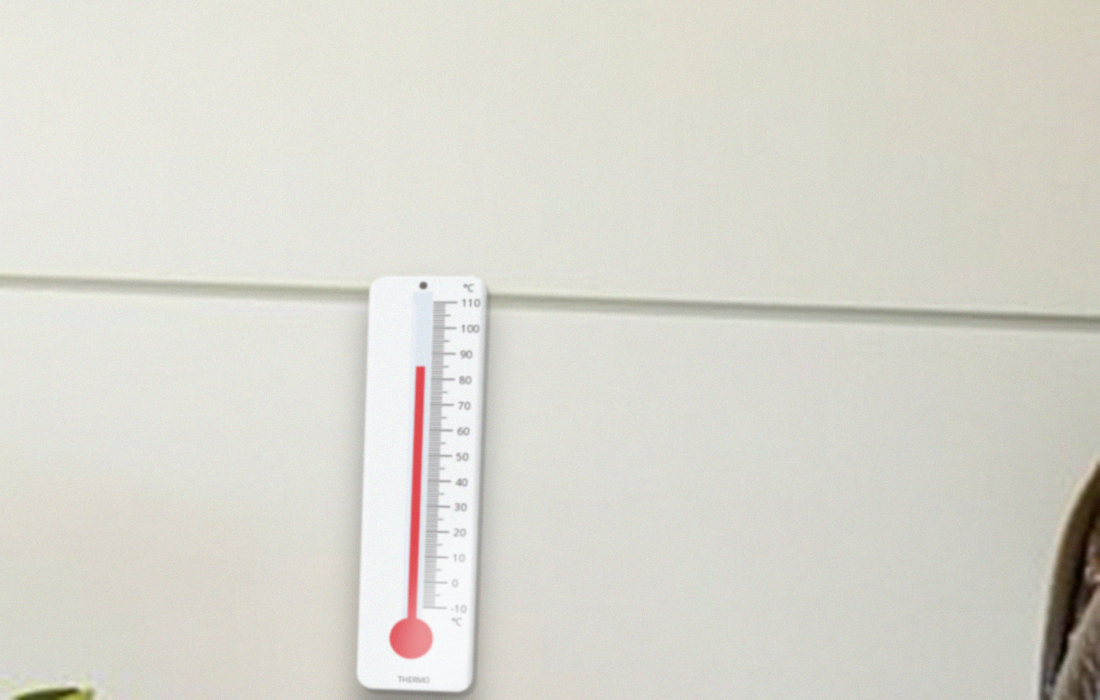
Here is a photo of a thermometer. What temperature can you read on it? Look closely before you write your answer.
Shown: 85 °C
